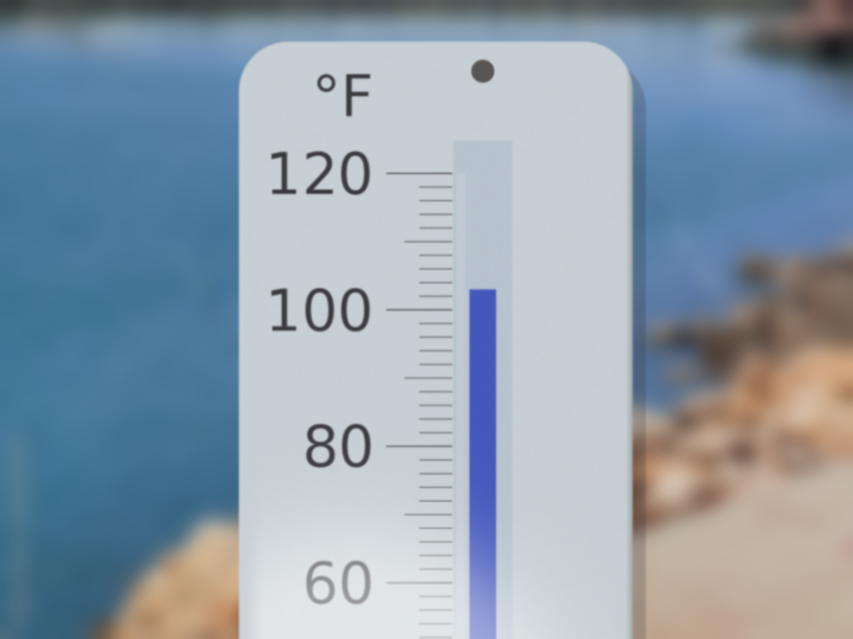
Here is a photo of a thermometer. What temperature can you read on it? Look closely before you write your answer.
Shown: 103 °F
